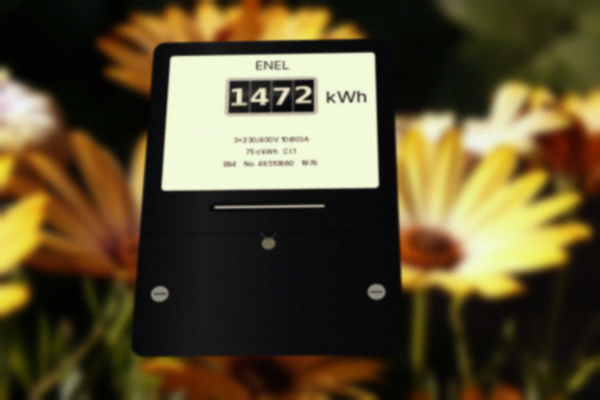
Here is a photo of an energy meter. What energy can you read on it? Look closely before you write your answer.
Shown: 1472 kWh
